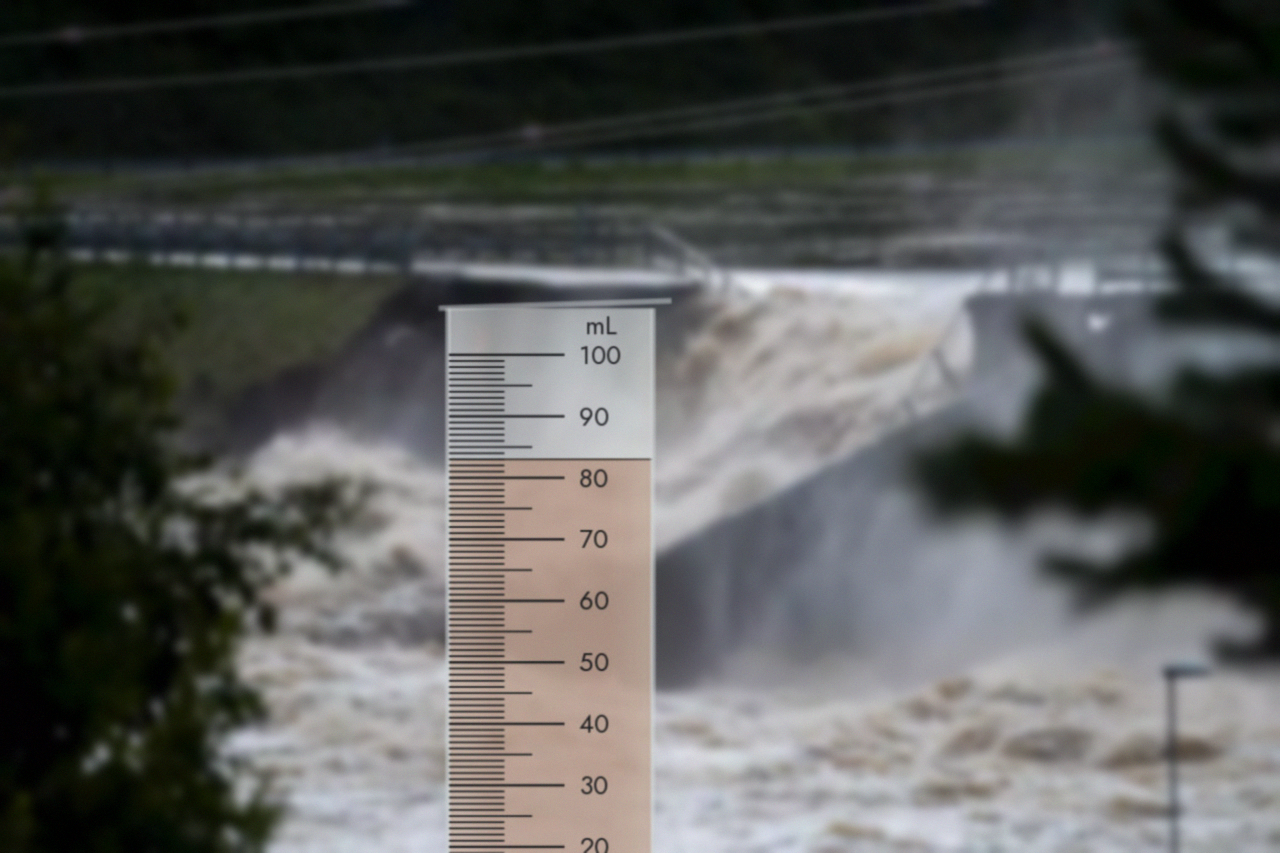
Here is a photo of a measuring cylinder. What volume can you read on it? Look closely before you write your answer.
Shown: 83 mL
